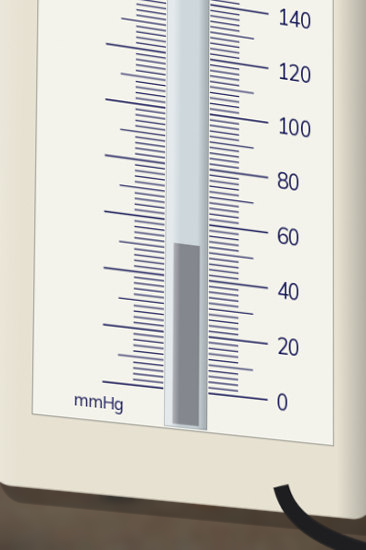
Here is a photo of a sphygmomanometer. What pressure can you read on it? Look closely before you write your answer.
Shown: 52 mmHg
